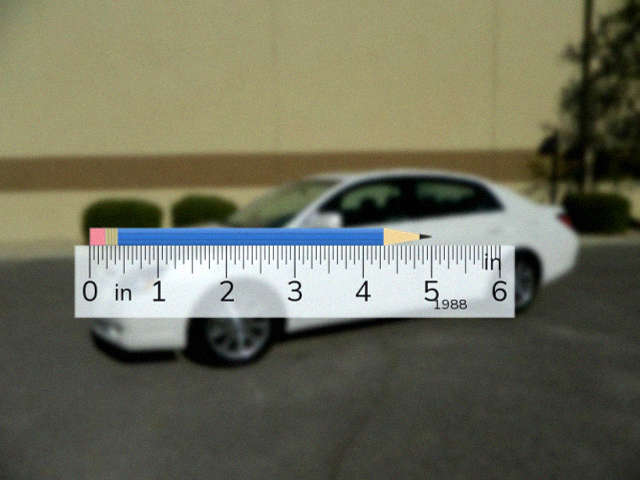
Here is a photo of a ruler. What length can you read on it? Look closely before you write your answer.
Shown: 5 in
